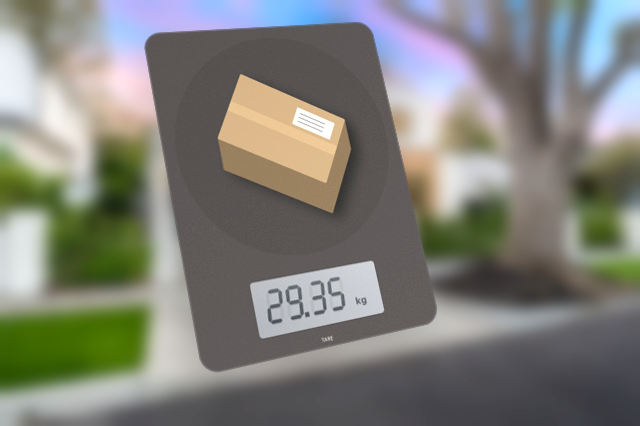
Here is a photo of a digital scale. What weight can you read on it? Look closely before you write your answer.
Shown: 29.35 kg
